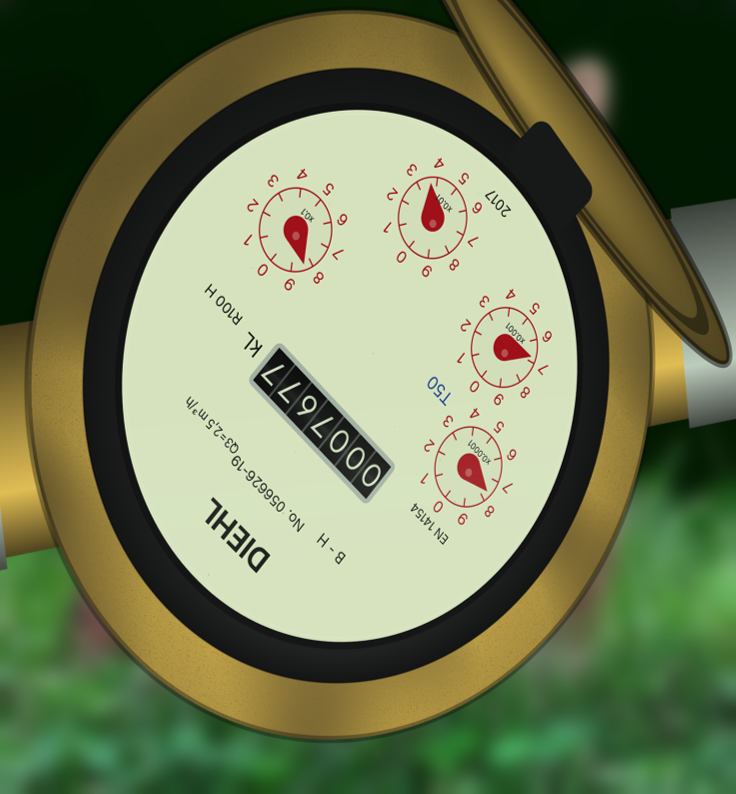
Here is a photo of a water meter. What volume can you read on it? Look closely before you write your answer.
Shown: 7677.8367 kL
